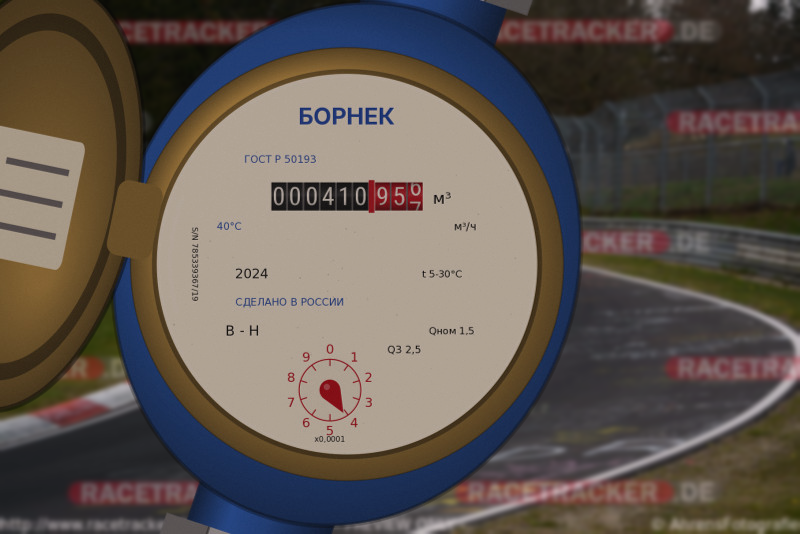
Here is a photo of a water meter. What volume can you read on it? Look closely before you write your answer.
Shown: 410.9564 m³
